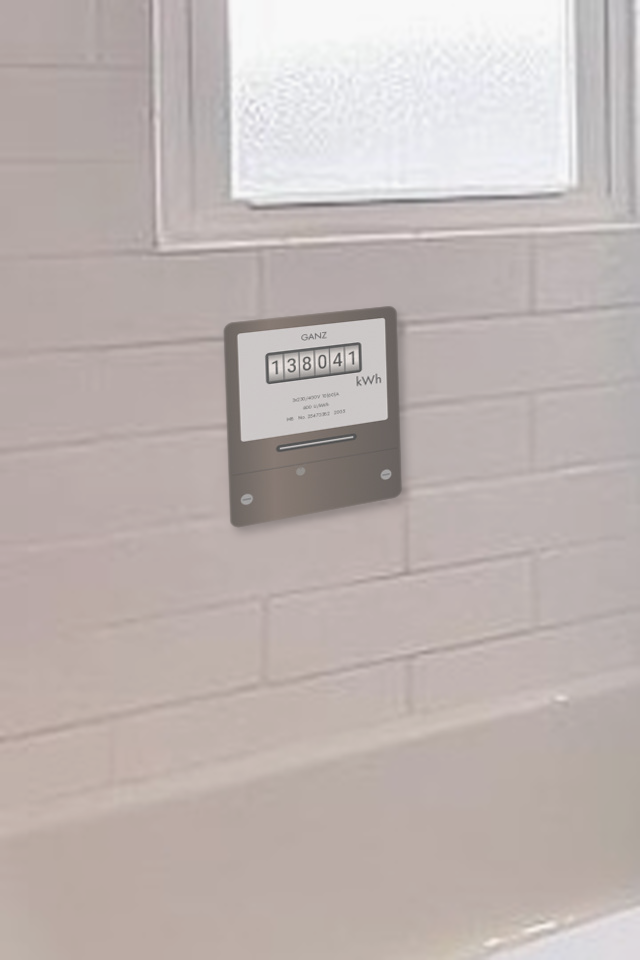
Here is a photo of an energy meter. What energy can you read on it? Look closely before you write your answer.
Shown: 138041 kWh
